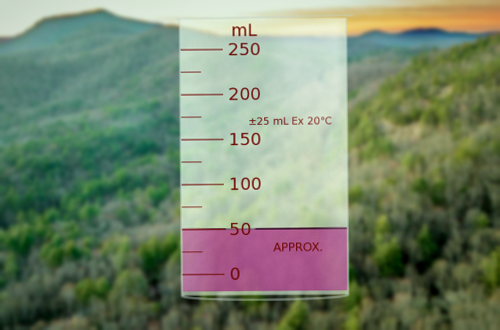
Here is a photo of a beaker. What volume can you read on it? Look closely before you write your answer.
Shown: 50 mL
